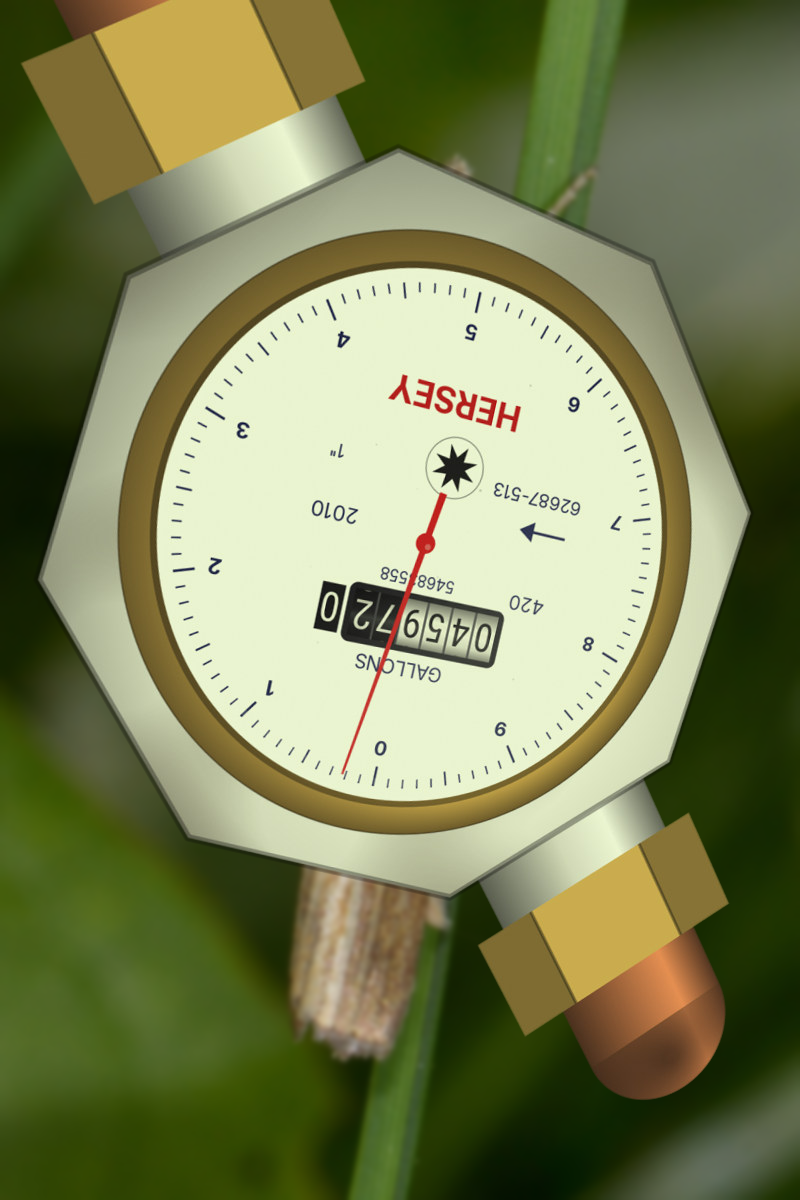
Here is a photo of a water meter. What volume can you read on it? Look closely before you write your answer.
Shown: 459720.2 gal
